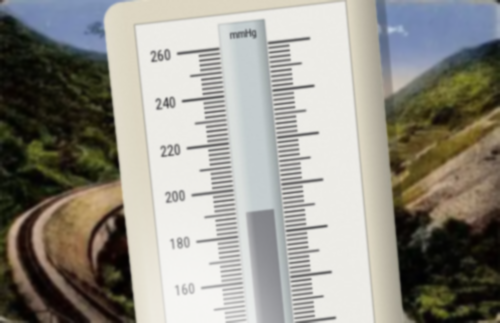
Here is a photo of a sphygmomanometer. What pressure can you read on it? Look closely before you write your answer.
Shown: 190 mmHg
